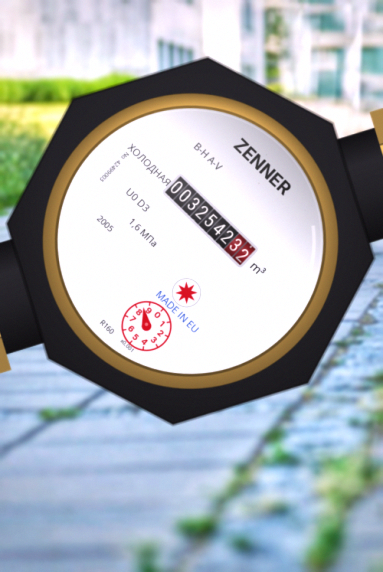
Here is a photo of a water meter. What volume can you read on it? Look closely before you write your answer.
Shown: 32542.318 m³
